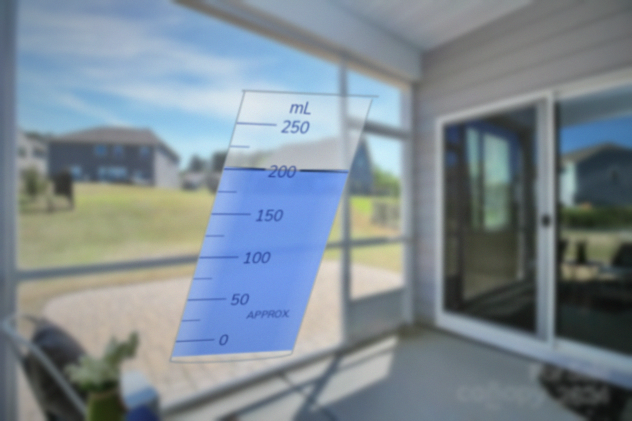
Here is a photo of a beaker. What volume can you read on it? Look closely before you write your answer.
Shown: 200 mL
